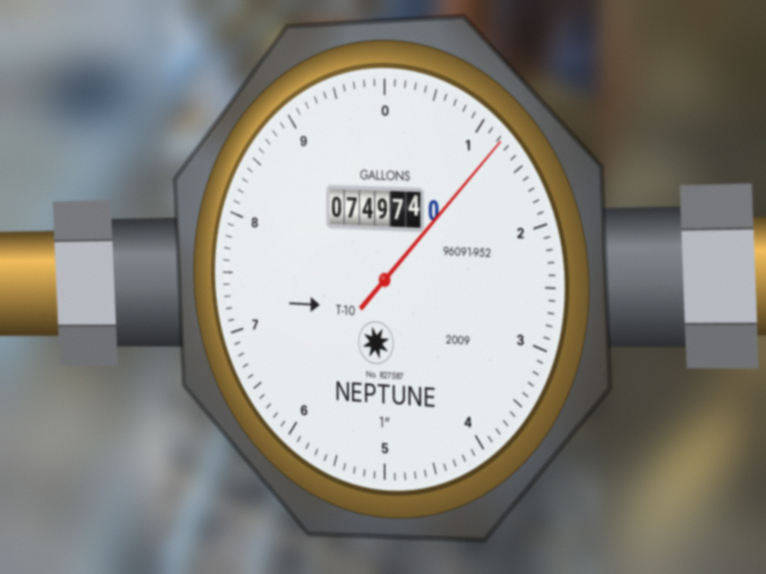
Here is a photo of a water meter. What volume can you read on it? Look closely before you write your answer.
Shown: 749741.2 gal
